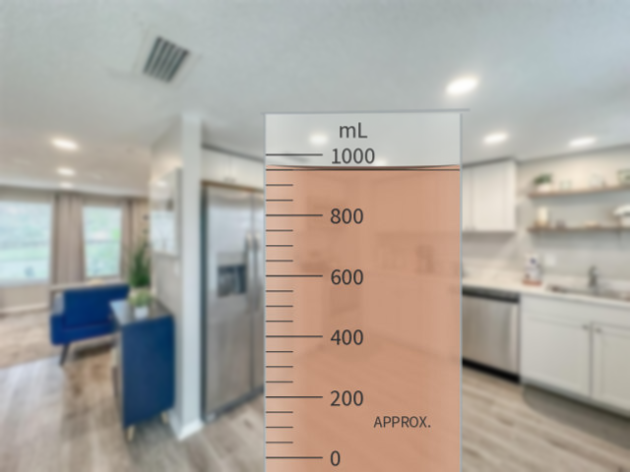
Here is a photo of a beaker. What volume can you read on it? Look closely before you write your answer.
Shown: 950 mL
